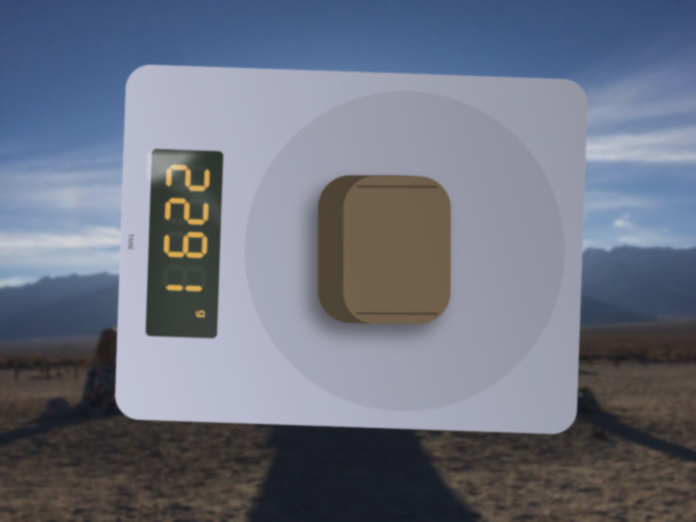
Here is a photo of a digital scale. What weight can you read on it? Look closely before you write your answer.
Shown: 2291 g
